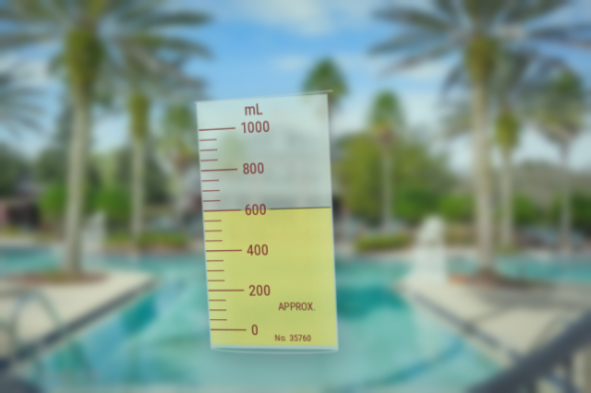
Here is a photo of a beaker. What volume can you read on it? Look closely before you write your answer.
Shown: 600 mL
